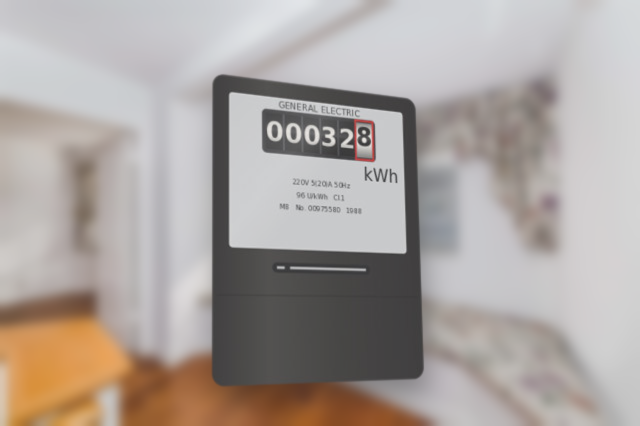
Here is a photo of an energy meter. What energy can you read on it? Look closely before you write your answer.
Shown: 32.8 kWh
